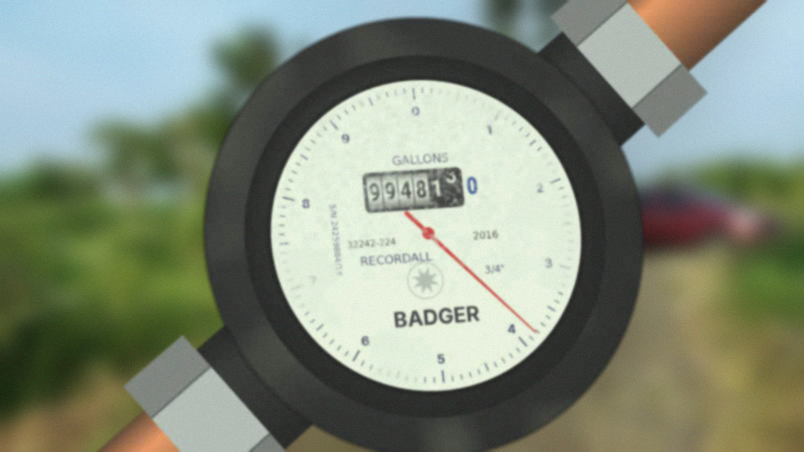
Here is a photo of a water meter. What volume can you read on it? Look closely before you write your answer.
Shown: 9948133.8 gal
